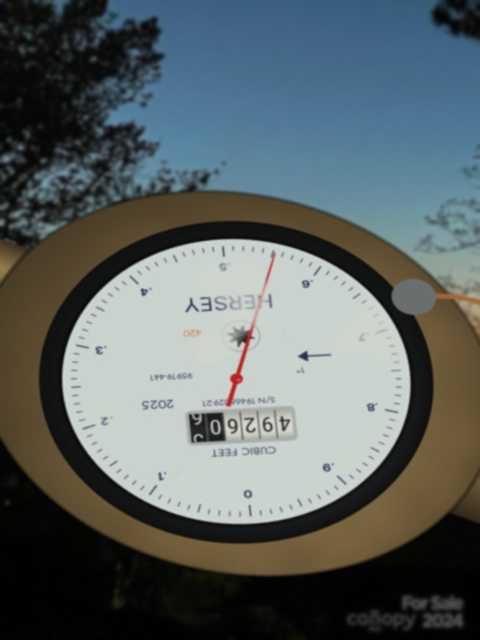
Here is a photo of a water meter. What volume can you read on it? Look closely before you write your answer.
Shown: 492605.55 ft³
